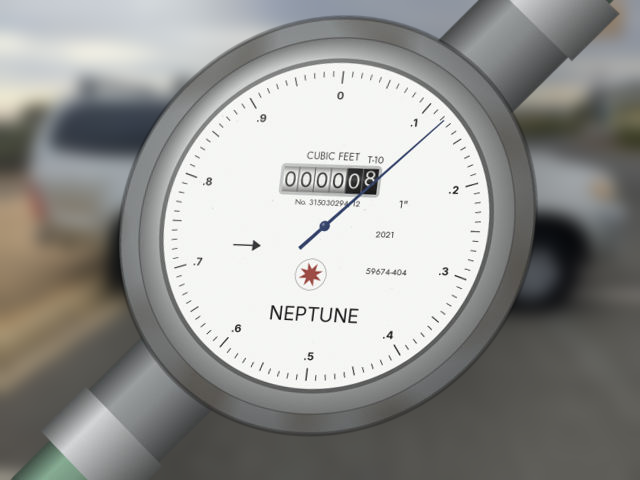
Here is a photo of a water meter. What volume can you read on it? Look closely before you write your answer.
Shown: 8.12 ft³
